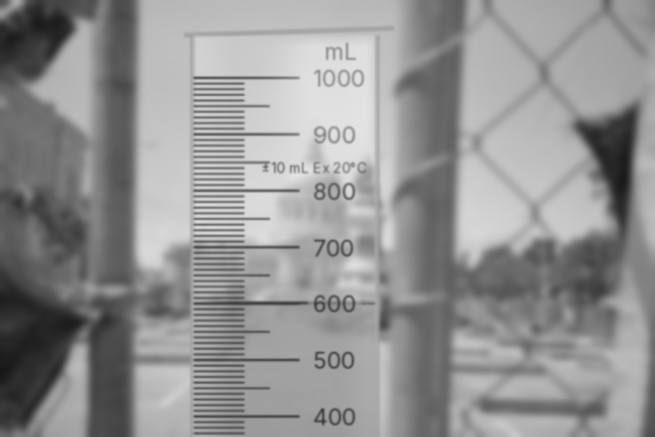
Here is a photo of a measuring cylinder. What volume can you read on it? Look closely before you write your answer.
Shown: 600 mL
